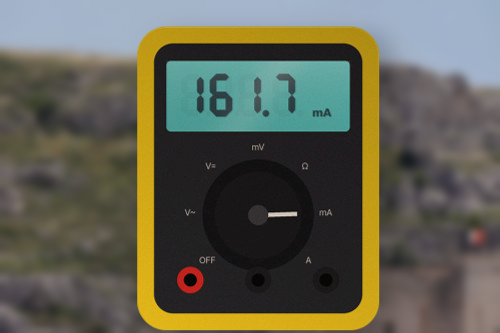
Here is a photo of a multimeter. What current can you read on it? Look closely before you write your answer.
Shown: 161.7 mA
